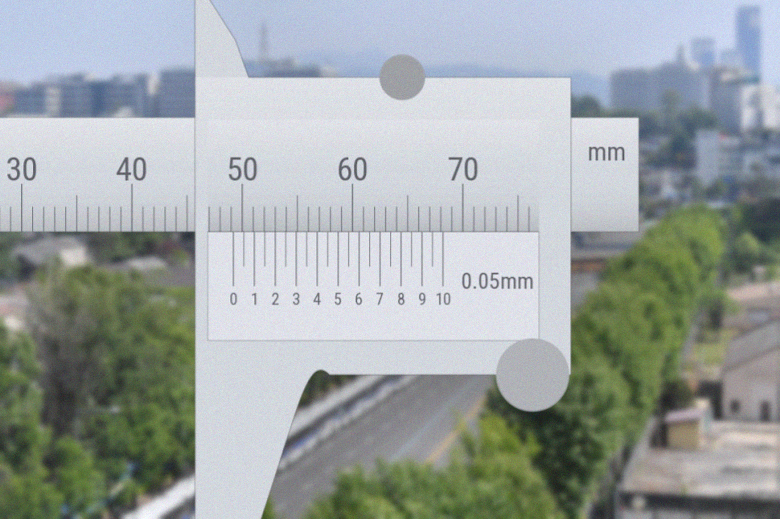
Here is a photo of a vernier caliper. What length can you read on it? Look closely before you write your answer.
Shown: 49.2 mm
